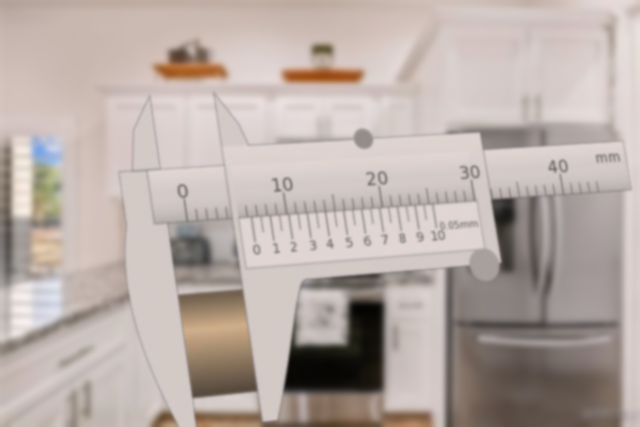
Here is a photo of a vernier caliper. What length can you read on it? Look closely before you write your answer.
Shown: 6.4 mm
